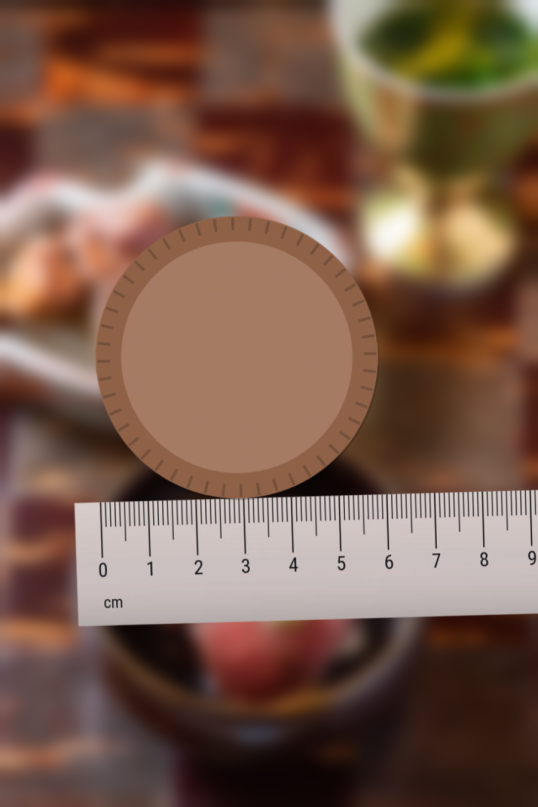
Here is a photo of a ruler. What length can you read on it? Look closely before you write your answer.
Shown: 5.9 cm
